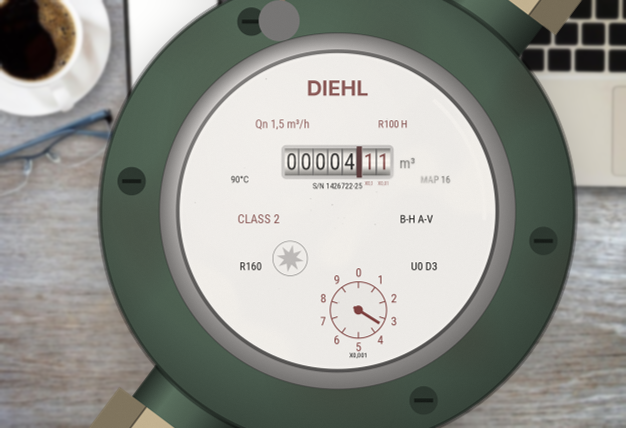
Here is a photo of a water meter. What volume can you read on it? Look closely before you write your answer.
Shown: 4.113 m³
